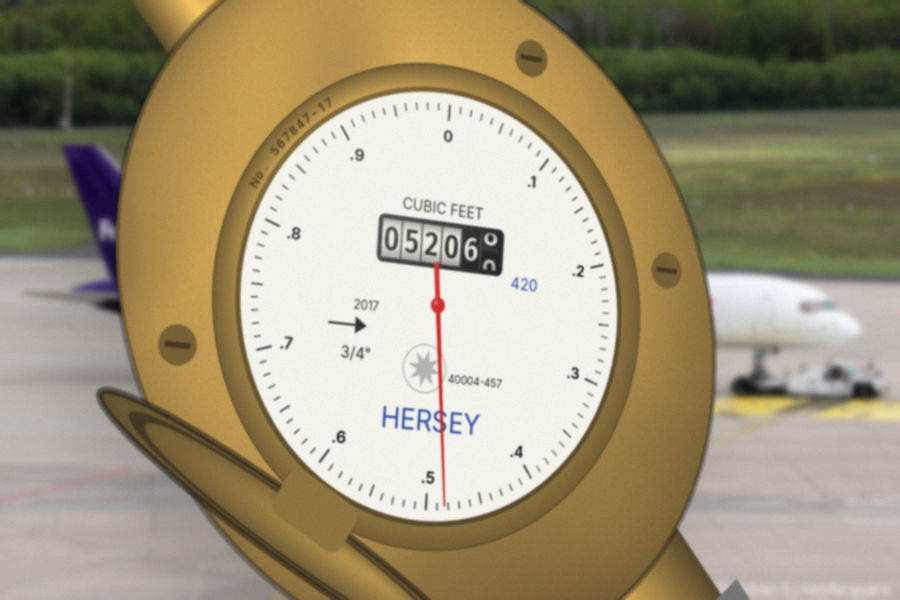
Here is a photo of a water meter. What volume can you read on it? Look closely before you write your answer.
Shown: 52068.48 ft³
